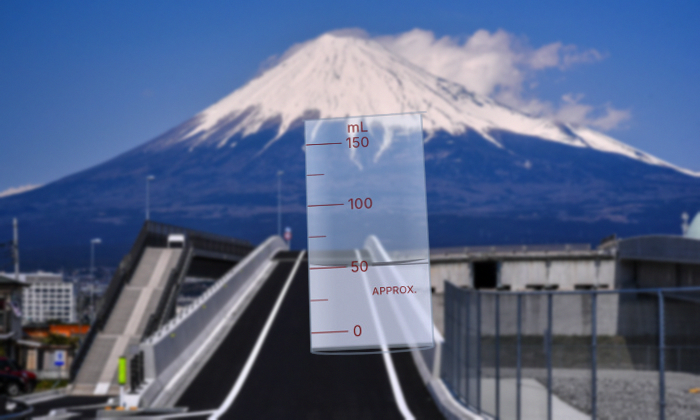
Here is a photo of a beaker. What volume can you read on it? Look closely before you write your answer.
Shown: 50 mL
